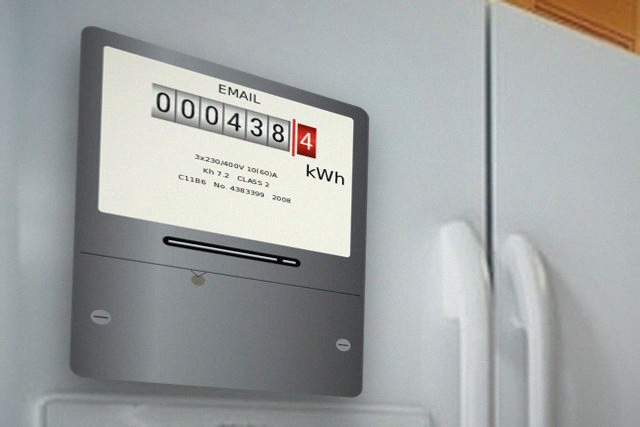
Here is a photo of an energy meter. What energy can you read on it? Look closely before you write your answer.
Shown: 438.4 kWh
